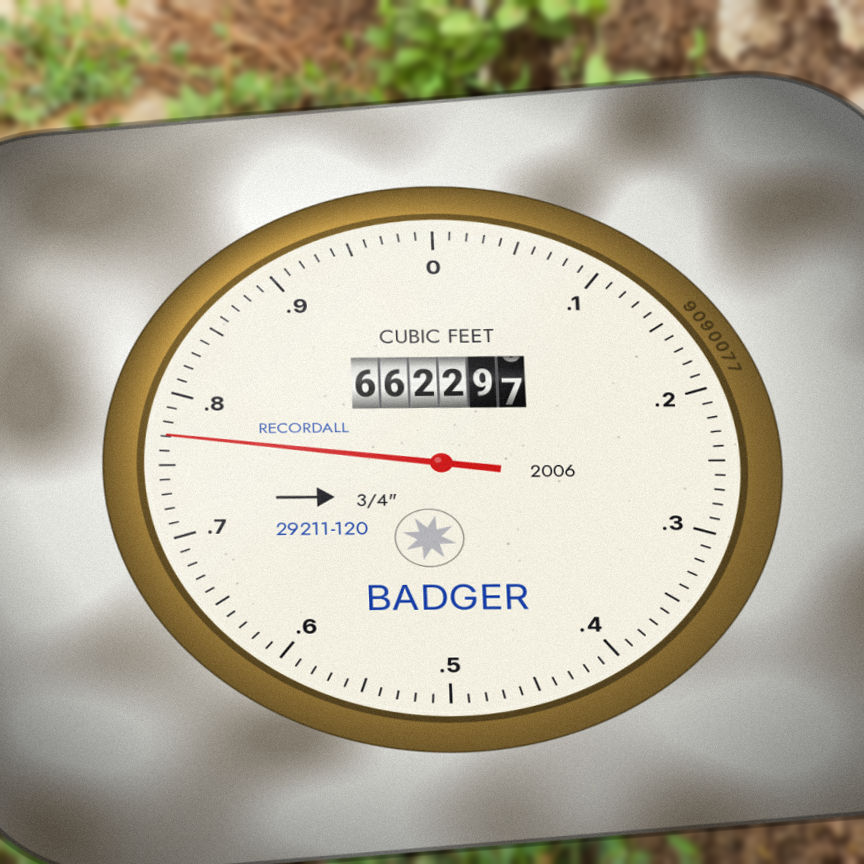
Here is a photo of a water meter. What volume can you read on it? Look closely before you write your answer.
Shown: 662296.77 ft³
